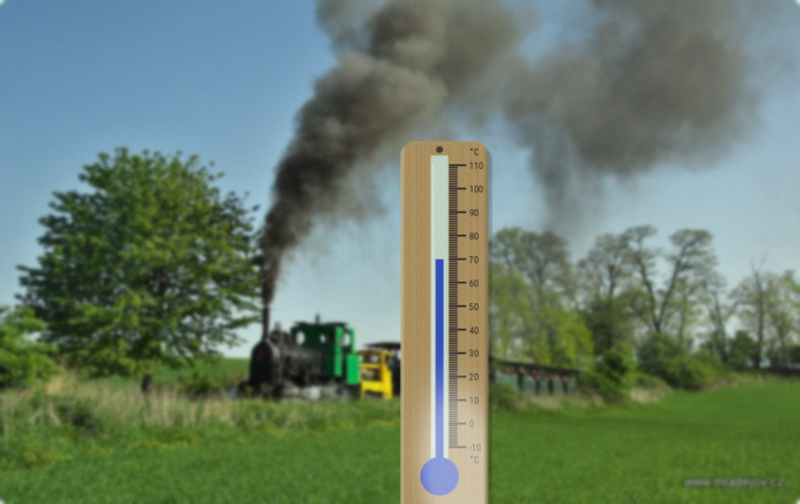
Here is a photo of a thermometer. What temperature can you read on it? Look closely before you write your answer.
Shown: 70 °C
